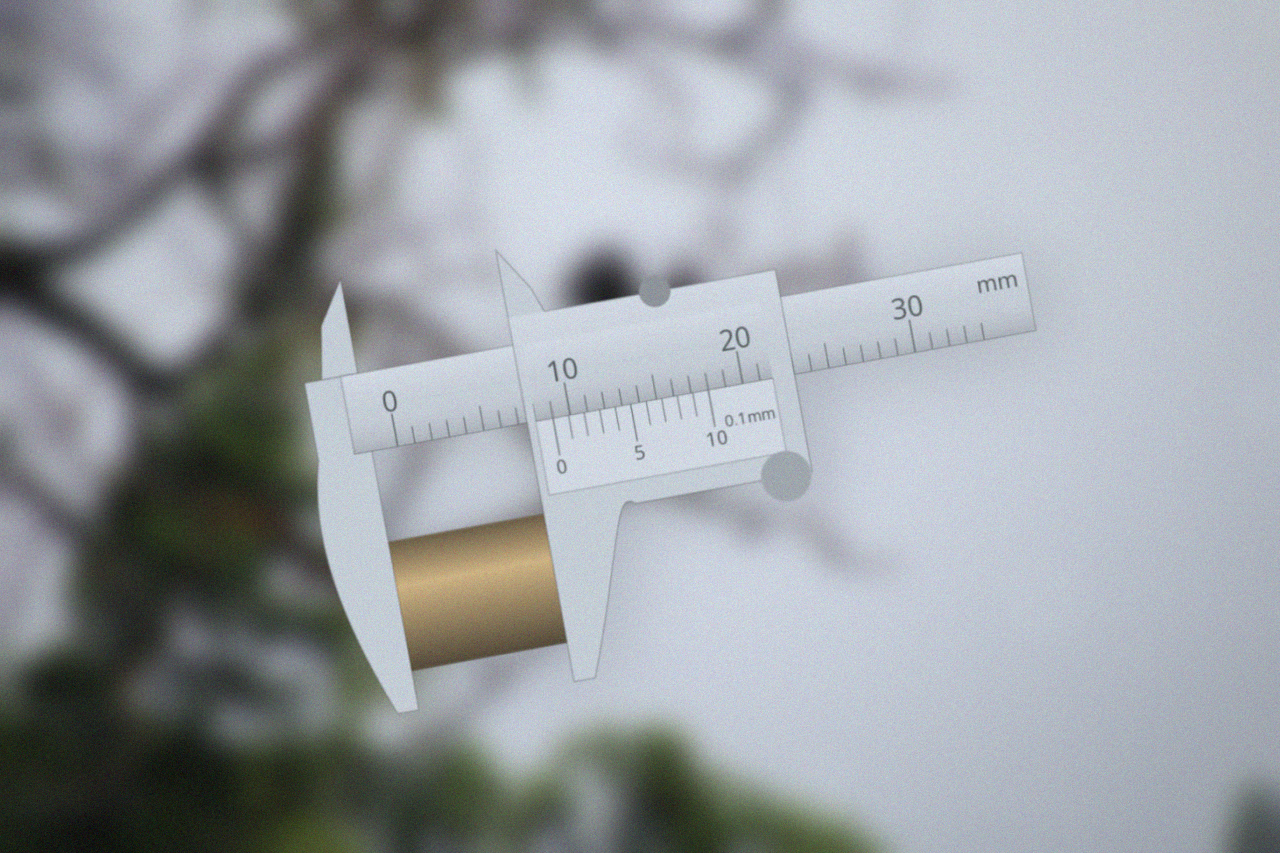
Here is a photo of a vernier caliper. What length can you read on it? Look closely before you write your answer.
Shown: 9.0 mm
